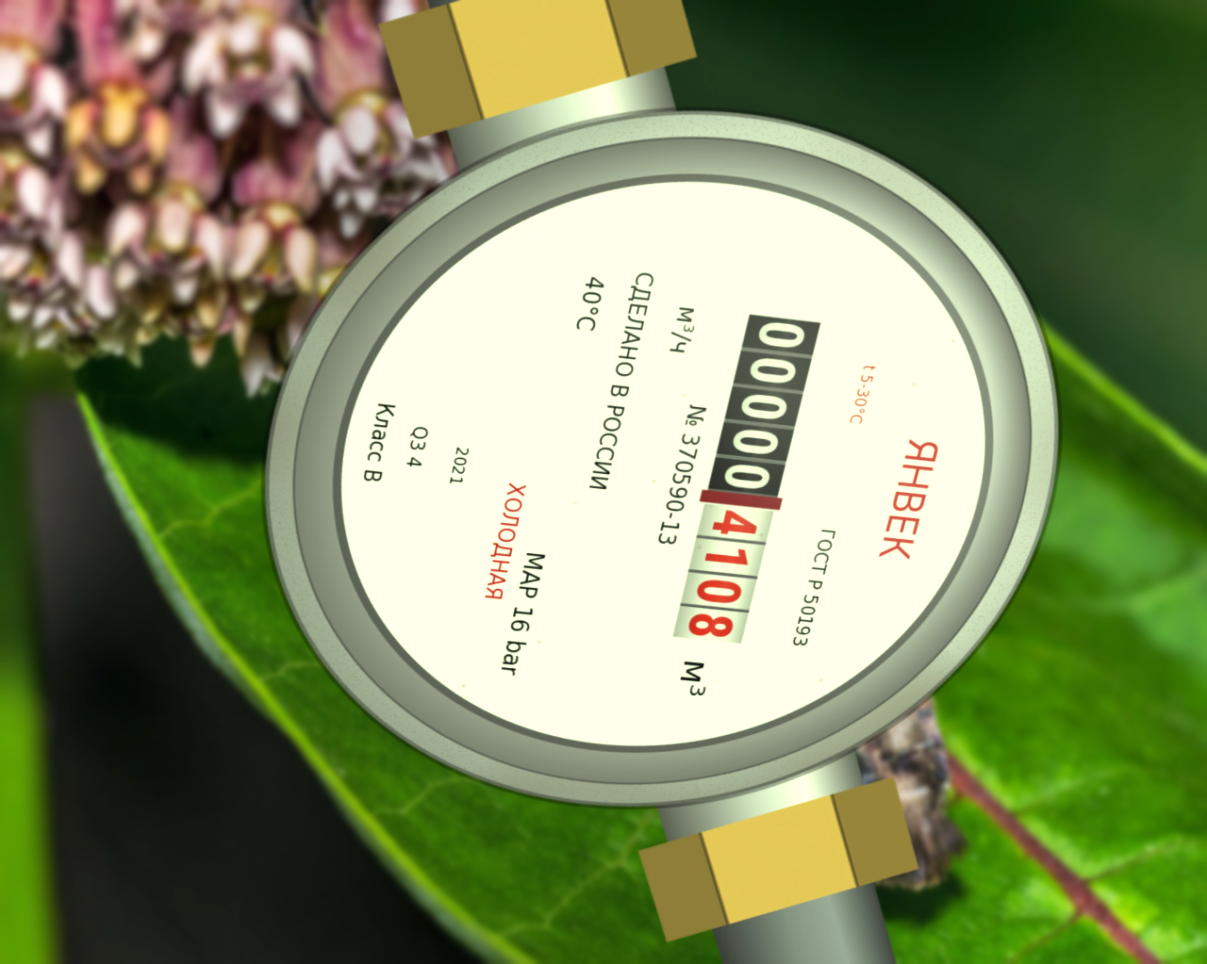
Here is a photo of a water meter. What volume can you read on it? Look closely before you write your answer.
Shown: 0.4108 m³
